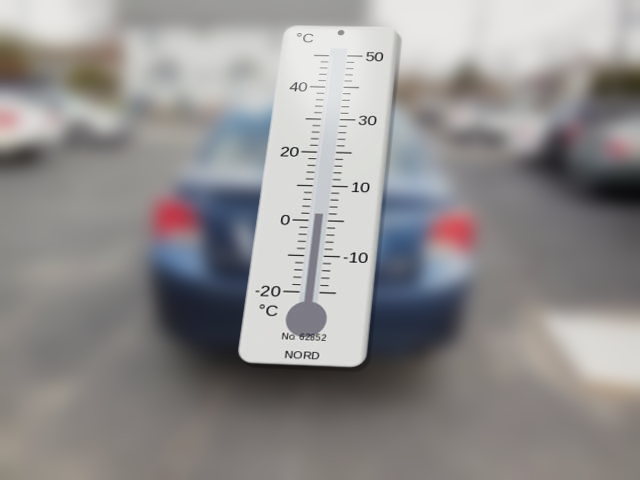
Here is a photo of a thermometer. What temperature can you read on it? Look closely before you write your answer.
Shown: 2 °C
